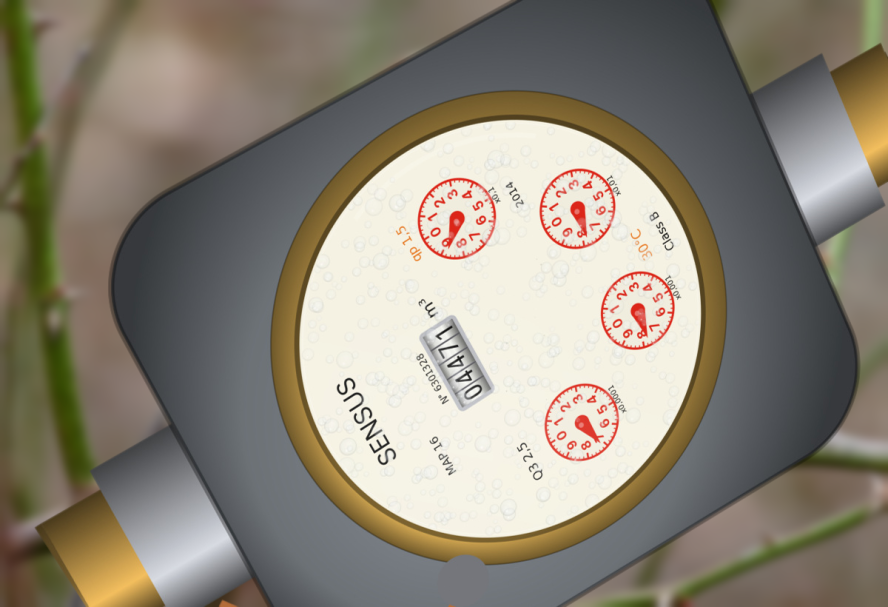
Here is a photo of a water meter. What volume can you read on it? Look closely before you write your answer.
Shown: 4470.8777 m³
